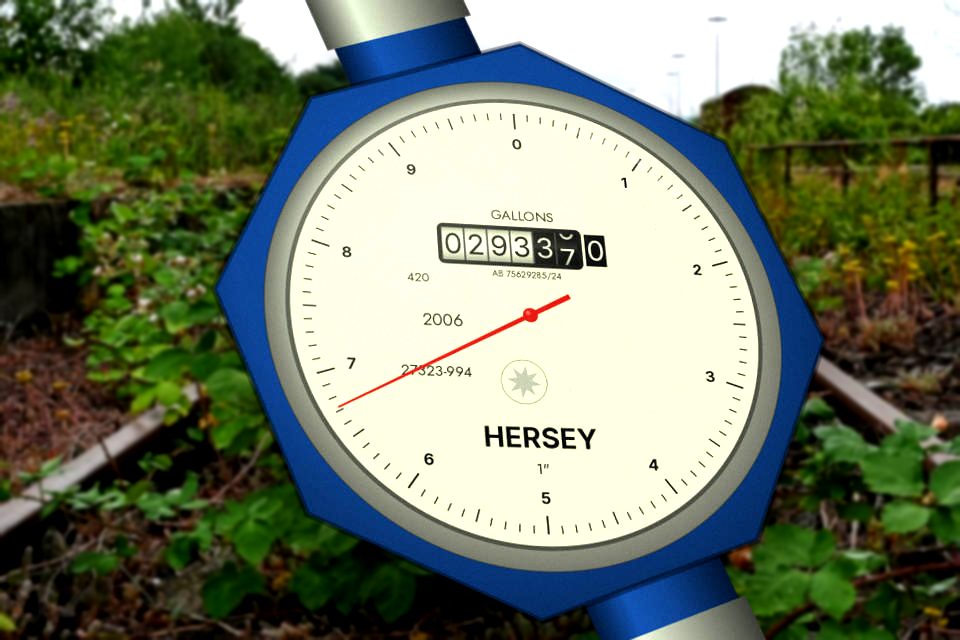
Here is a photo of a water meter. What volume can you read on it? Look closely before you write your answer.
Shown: 293366.7 gal
